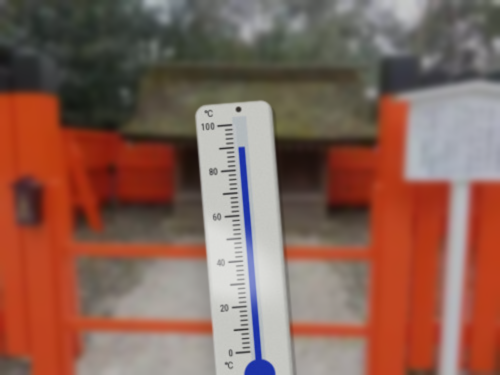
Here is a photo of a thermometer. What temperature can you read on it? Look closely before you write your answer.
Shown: 90 °C
